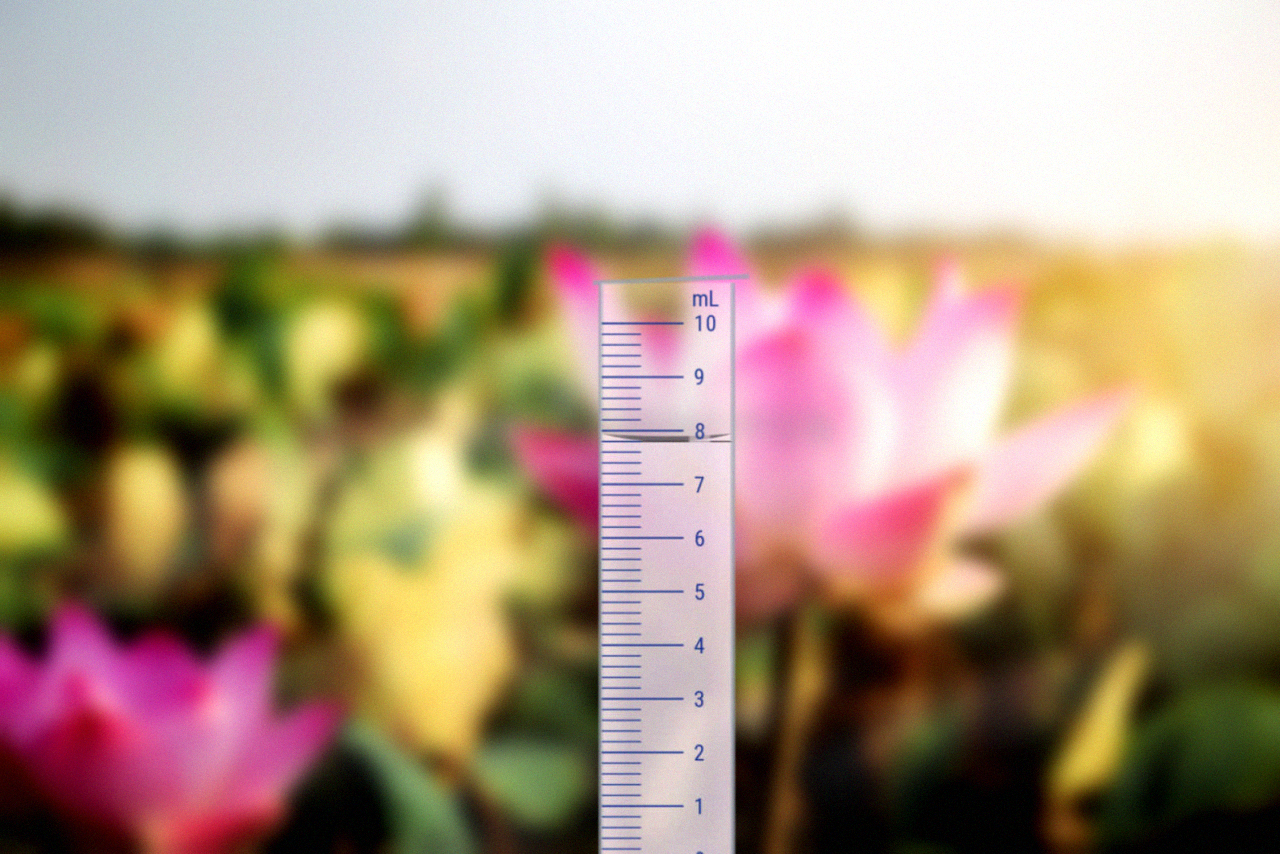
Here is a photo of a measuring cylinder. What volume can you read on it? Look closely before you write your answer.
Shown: 7.8 mL
